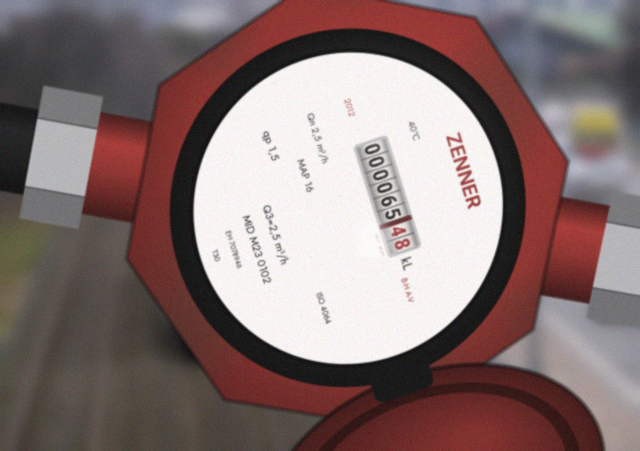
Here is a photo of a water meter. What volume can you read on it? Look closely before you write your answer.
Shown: 65.48 kL
